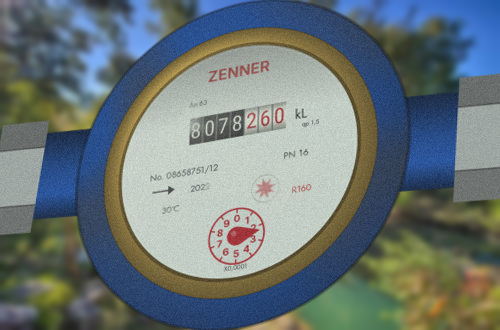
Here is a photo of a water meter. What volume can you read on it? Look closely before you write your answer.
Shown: 8078.2602 kL
